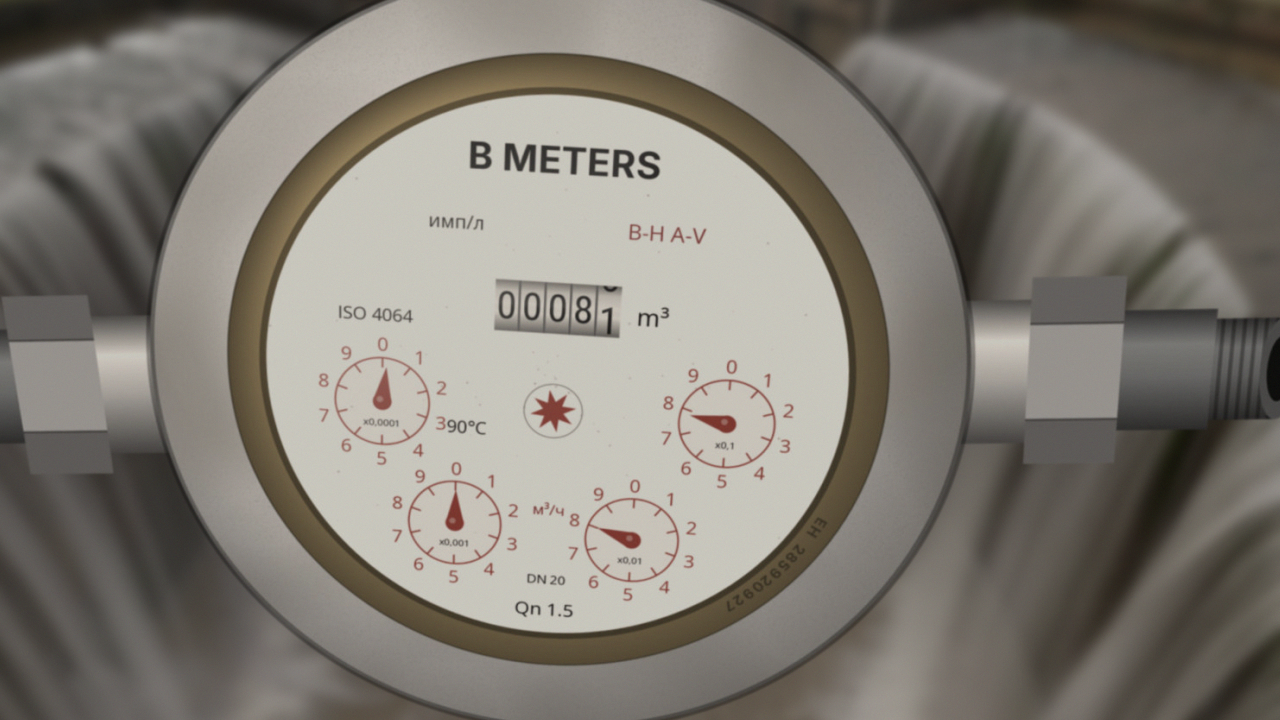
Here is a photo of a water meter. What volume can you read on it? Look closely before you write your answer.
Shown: 80.7800 m³
